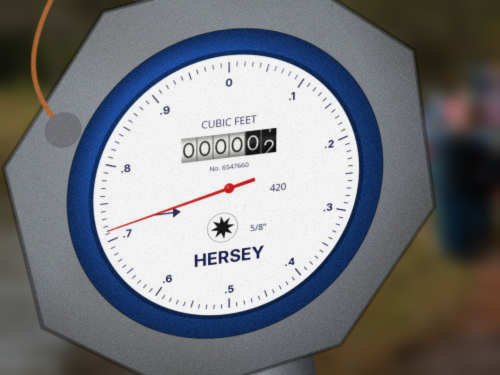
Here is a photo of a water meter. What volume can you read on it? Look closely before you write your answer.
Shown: 1.71 ft³
